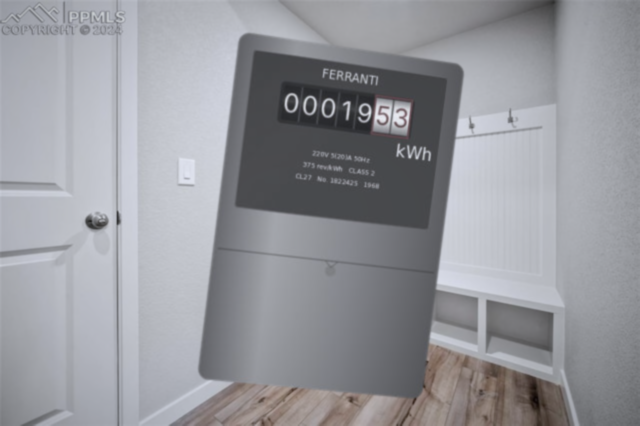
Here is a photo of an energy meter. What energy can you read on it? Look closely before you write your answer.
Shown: 19.53 kWh
